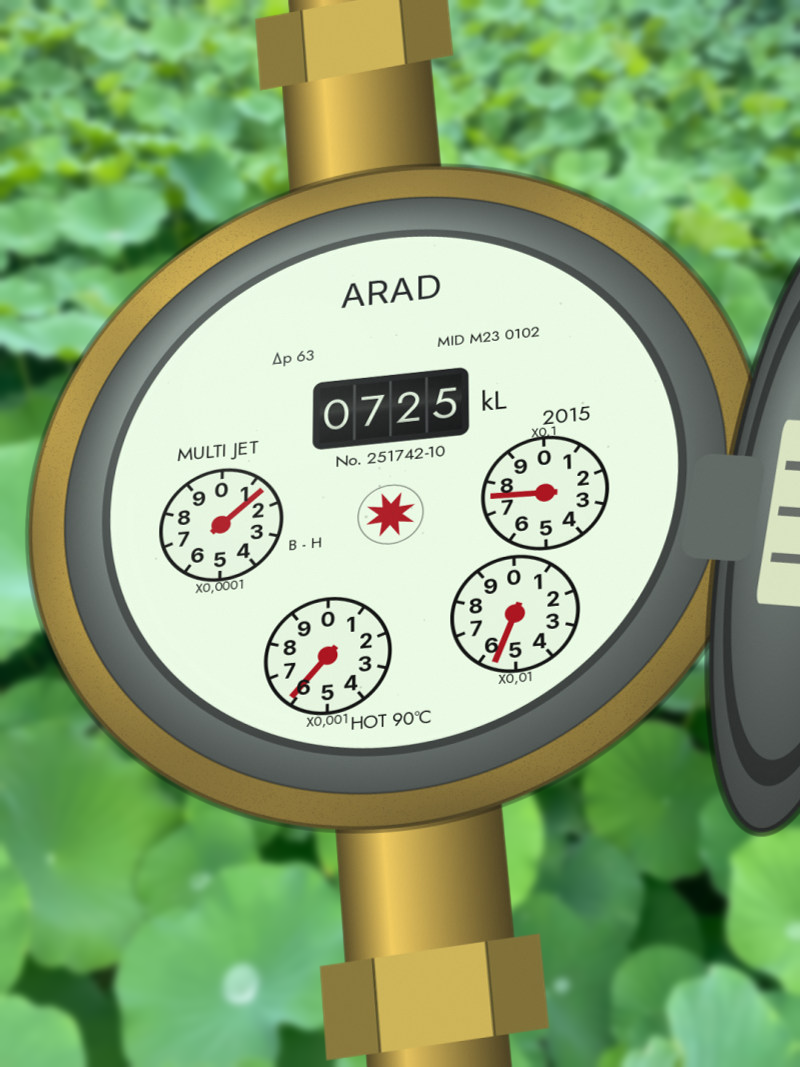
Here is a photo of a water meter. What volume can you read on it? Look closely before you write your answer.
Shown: 725.7561 kL
